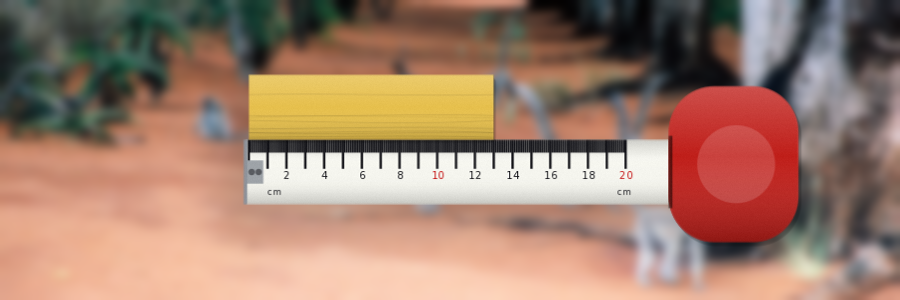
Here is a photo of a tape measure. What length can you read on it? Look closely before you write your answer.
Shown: 13 cm
